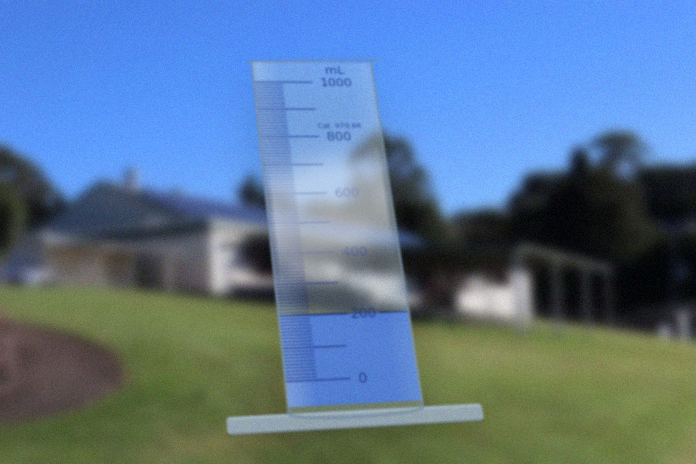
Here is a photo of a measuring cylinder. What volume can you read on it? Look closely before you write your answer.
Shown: 200 mL
